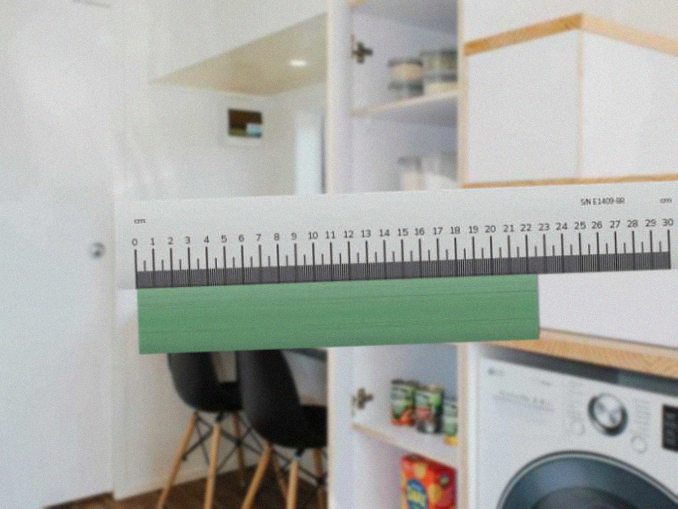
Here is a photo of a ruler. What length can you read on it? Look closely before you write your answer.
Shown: 22.5 cm
